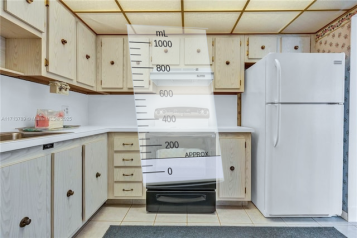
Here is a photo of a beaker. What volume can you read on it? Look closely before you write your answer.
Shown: 100 mL
